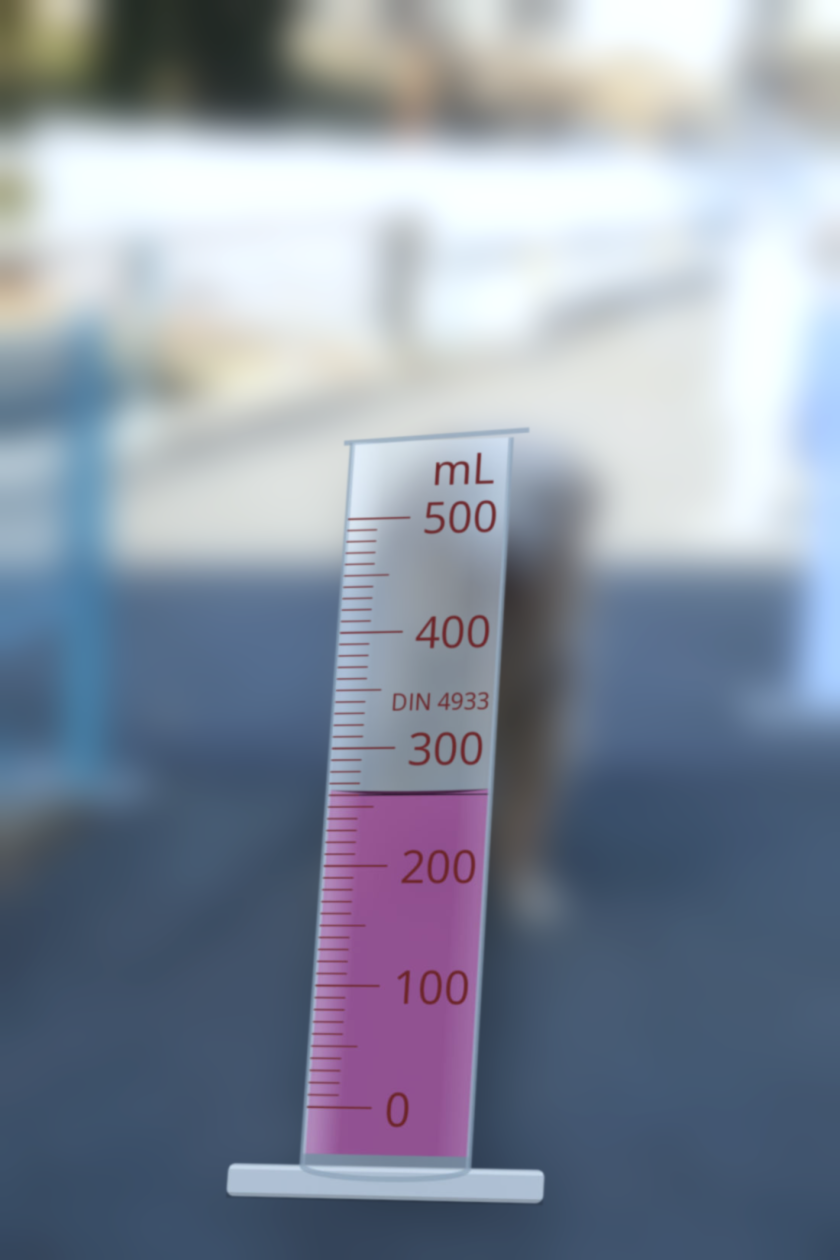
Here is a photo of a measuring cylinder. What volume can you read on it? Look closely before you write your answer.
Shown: 260 mL
